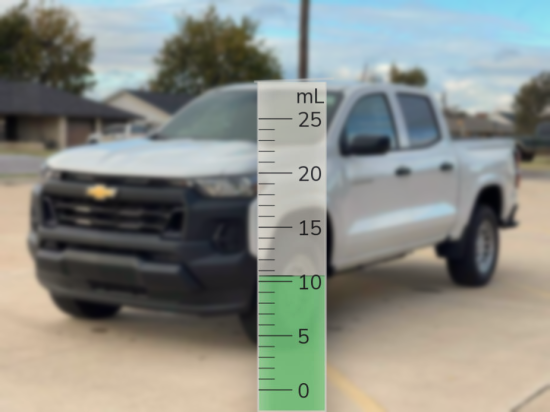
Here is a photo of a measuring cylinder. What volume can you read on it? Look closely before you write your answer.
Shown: 10.5 mL
